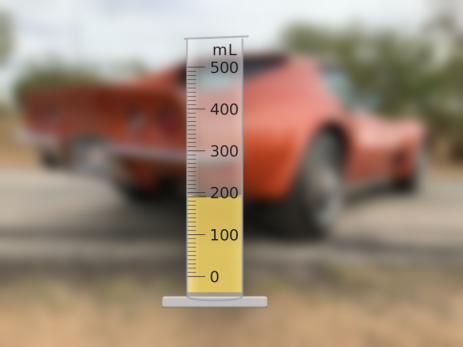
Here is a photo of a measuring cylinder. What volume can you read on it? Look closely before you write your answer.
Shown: 190 mL
